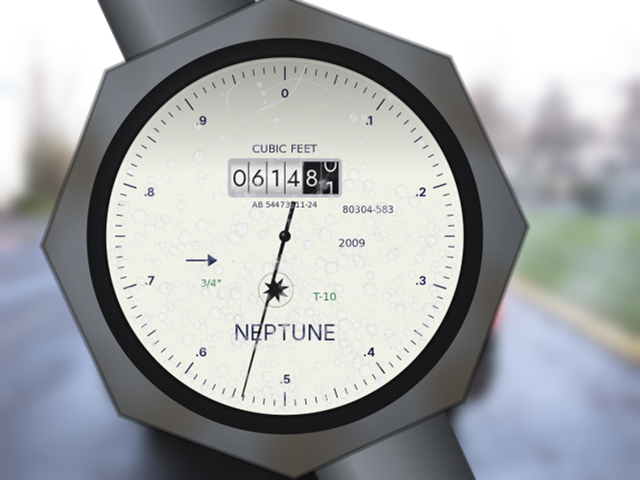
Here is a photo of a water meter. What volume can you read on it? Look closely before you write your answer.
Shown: 61480.54 ft³
